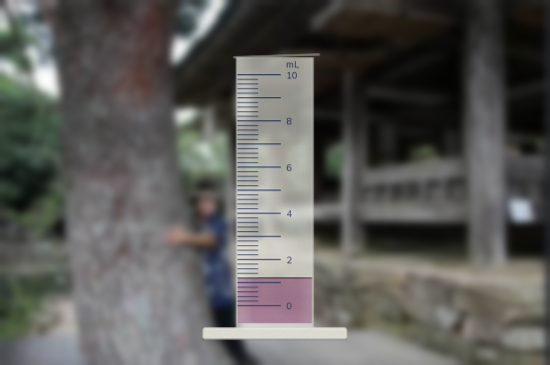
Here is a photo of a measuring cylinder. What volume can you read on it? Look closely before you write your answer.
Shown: 1.2 mL
